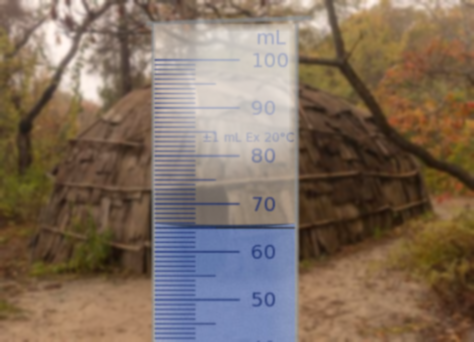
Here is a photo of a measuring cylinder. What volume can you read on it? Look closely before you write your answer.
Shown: 65 mL
